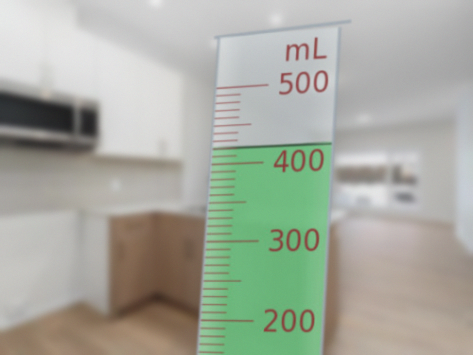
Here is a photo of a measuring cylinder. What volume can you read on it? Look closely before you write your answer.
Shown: 420 mL
